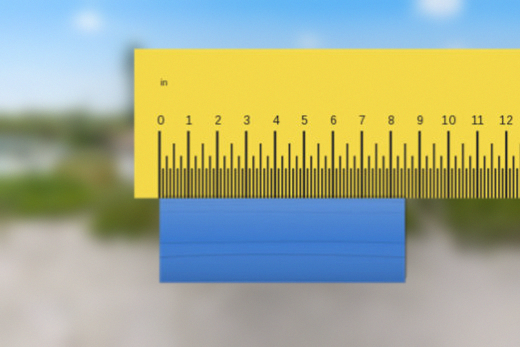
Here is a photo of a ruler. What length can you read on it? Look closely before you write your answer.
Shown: 8.5 in
